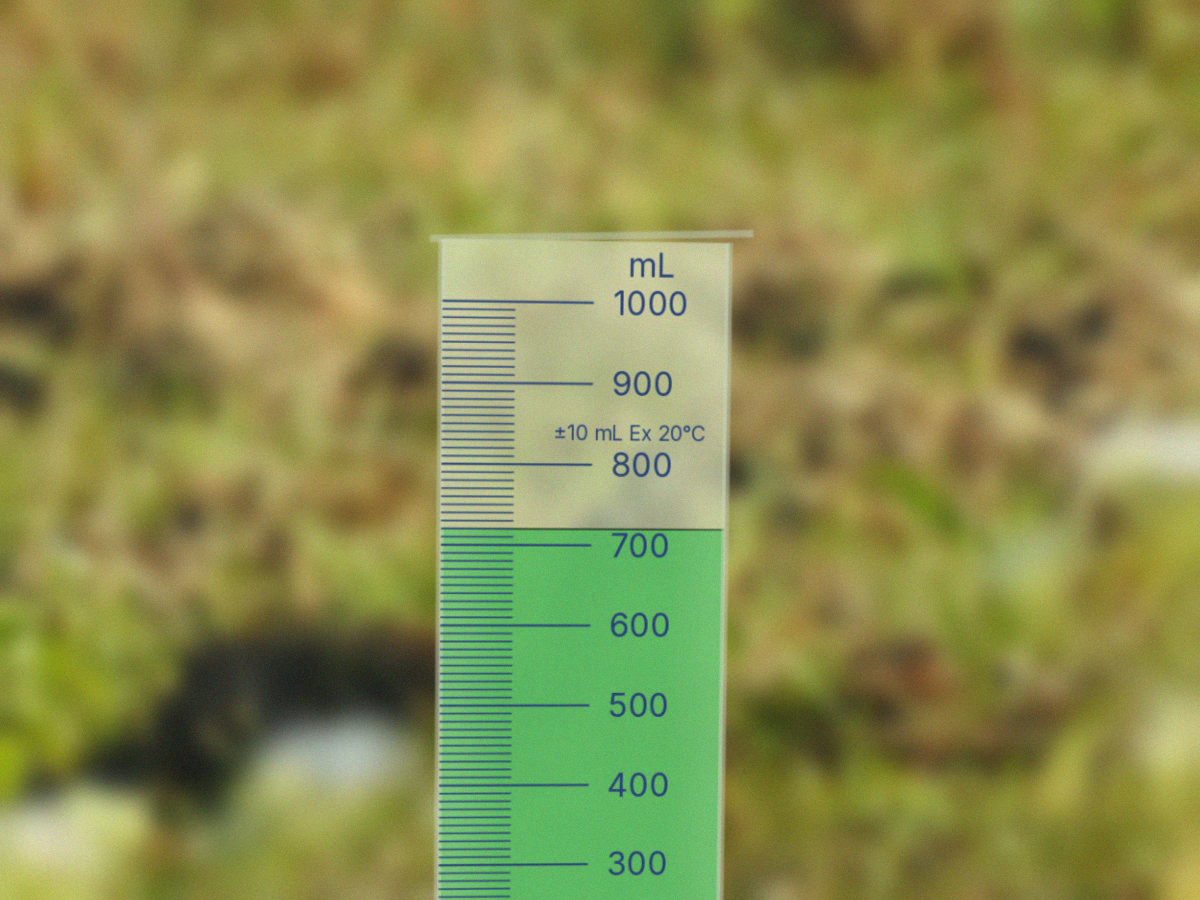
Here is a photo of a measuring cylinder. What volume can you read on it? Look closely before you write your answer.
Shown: 720 mL
